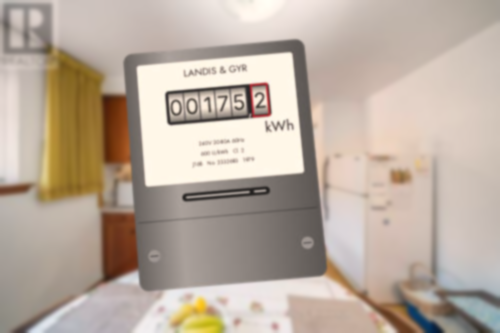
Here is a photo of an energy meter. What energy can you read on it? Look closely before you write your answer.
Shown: 175.2 kWh
